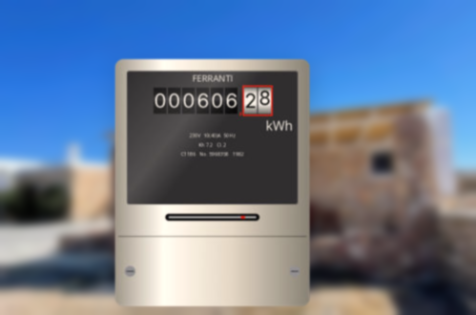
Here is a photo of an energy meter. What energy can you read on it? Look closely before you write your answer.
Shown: 606.28 kWh
